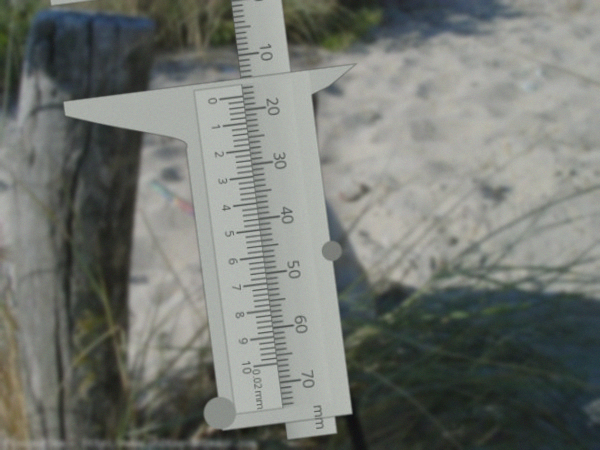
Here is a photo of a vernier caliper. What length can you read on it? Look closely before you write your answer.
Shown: 17.5 mm
